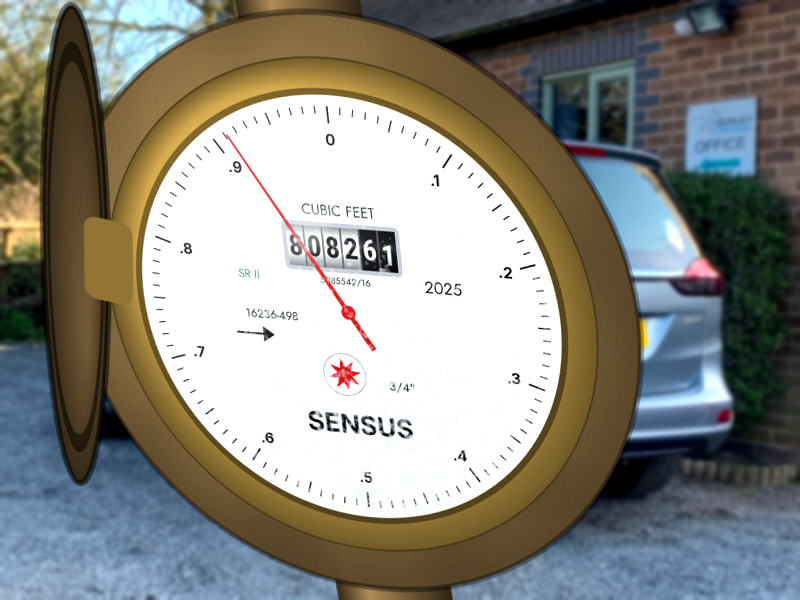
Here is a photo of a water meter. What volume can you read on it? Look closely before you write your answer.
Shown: 808260.91 ft³
